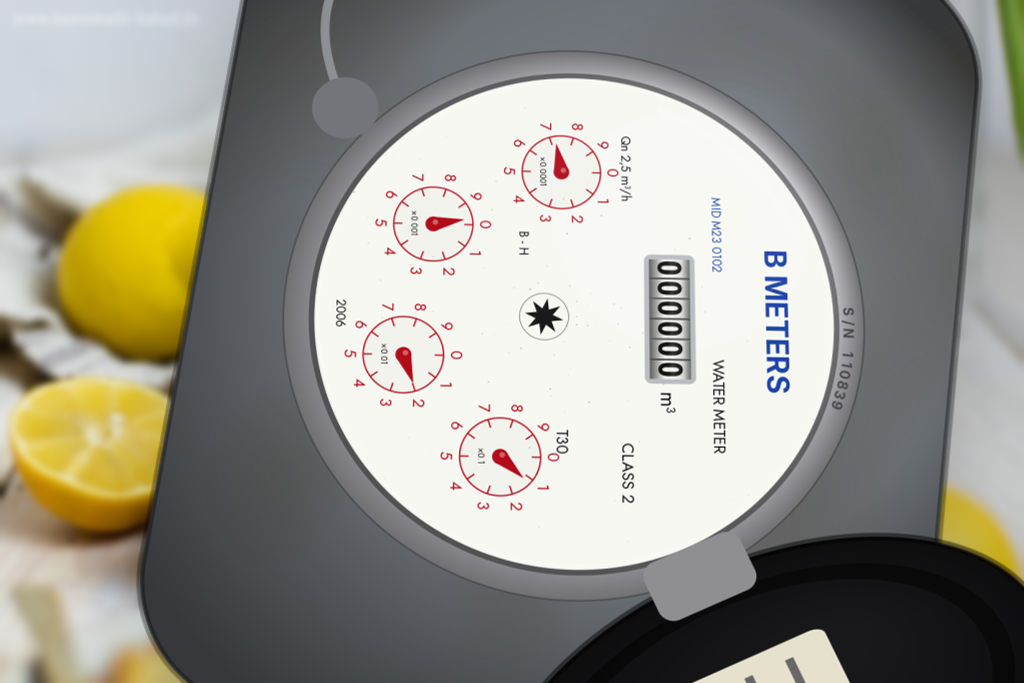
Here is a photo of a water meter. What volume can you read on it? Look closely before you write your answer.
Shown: 0.1197 m³
